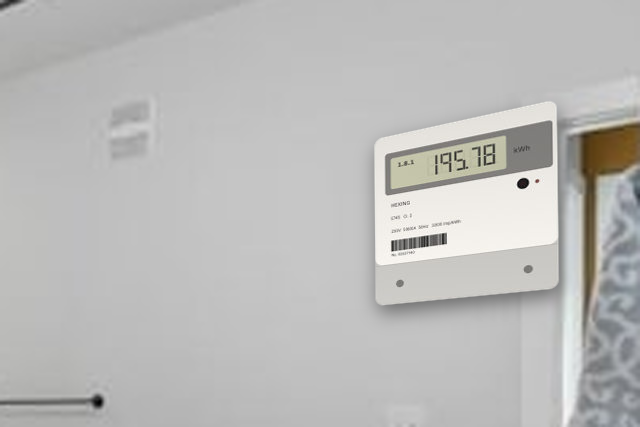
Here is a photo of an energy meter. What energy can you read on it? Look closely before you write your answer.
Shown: 195.78 kWh
